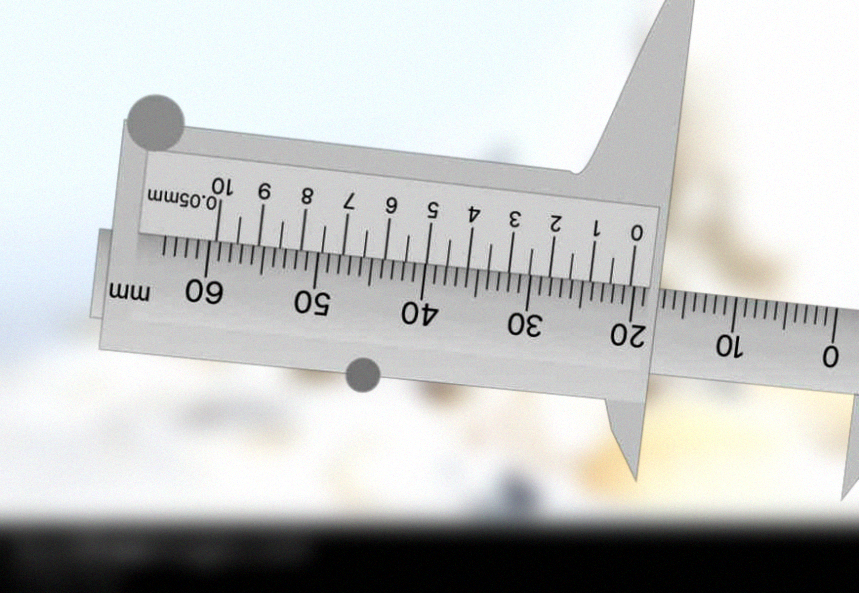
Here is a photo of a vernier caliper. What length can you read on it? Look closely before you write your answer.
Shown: 20.4 mm
